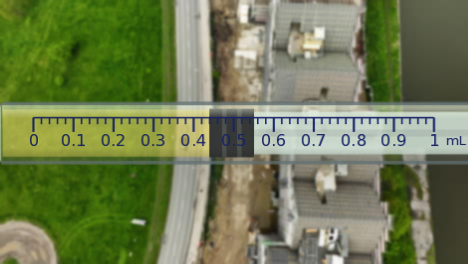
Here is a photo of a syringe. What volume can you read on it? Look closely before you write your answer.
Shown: 0.44 mL
